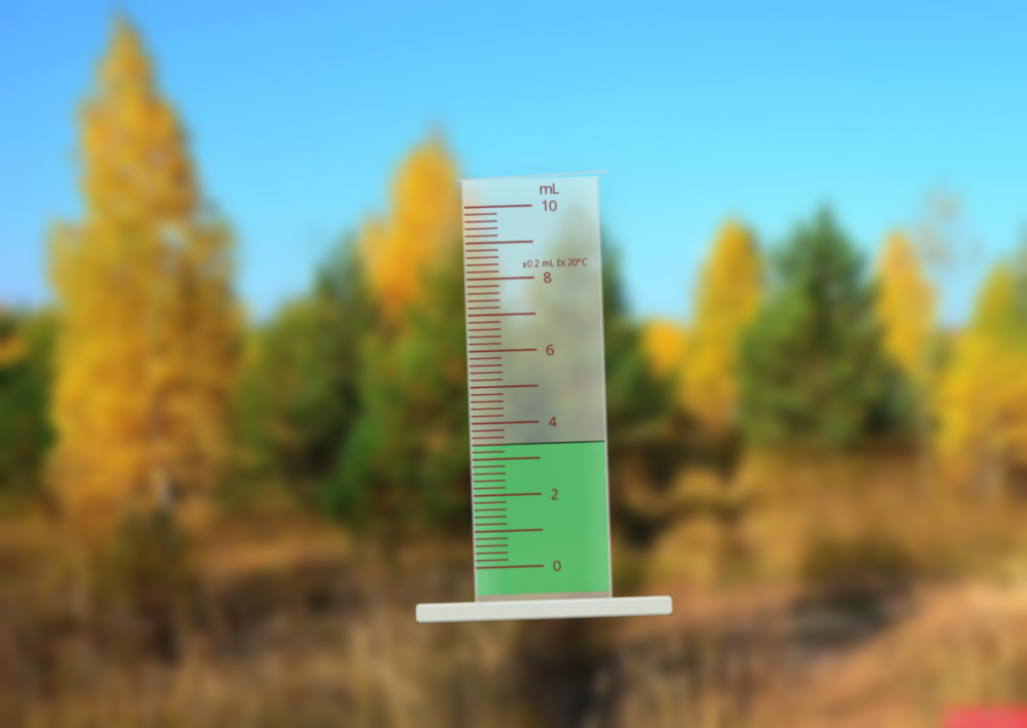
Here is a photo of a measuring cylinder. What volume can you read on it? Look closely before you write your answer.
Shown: 3.4 mL
